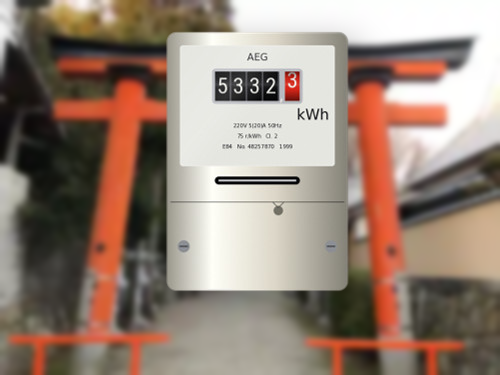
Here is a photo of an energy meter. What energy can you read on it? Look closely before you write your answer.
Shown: 5332.3 kWh
